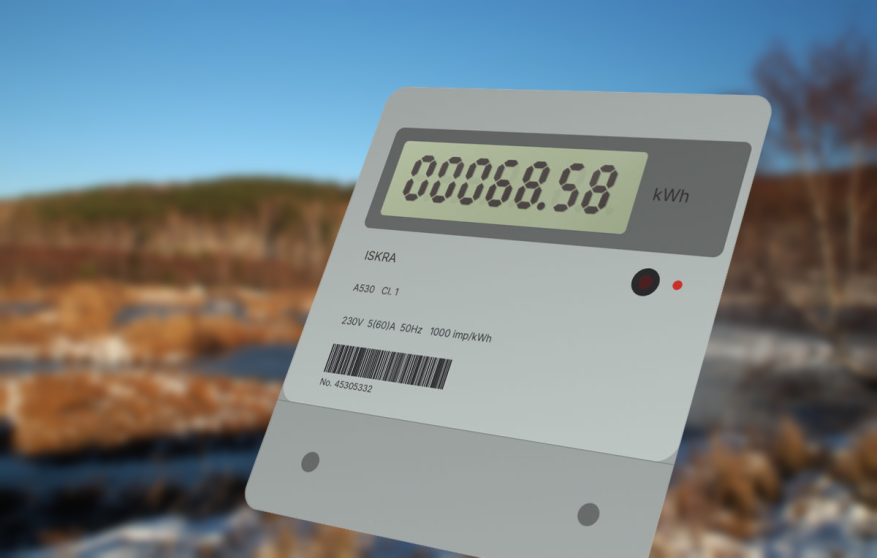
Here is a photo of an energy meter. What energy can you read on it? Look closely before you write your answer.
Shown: 68.58 kWh
